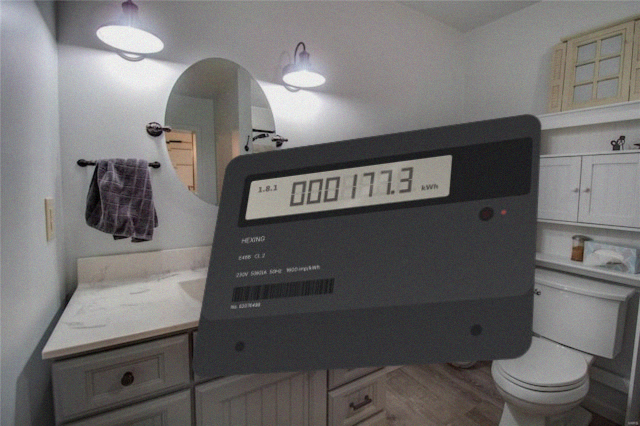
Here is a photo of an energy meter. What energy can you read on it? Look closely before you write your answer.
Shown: 177.3 kWh
